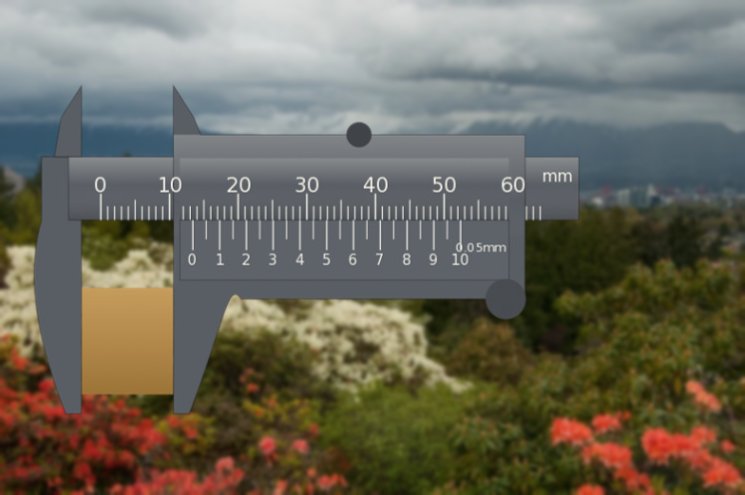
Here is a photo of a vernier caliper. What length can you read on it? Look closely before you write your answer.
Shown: 13.4 mm
